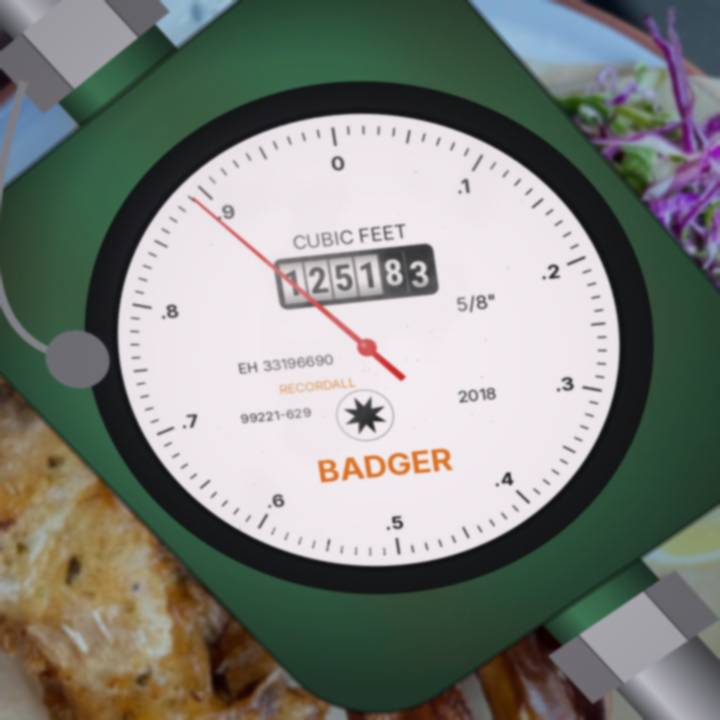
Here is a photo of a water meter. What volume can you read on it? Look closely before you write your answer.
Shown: 125182.89 ft³
